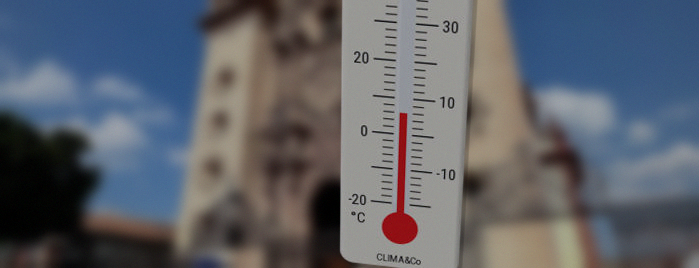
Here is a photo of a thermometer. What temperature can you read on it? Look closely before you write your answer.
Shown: 6 °C
